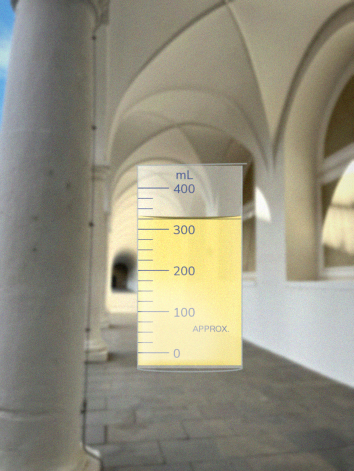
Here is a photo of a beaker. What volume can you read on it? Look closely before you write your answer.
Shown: 325 mL
